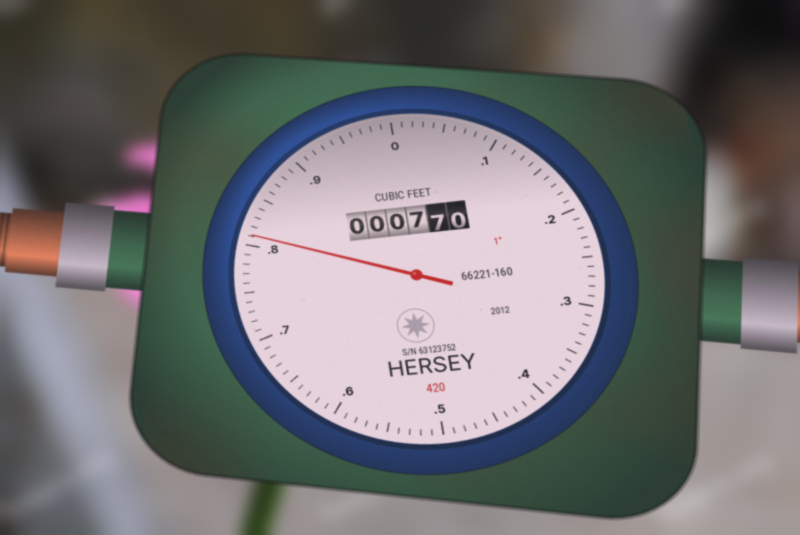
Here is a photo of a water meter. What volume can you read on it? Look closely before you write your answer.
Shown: 769.81 ft³
